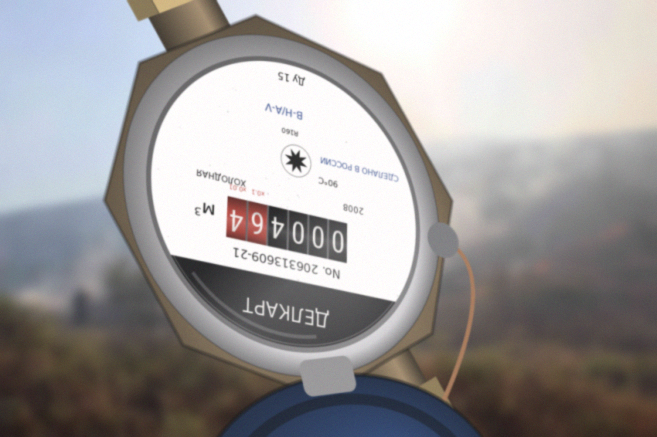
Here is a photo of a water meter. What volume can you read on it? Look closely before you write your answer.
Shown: 4.64 m³
